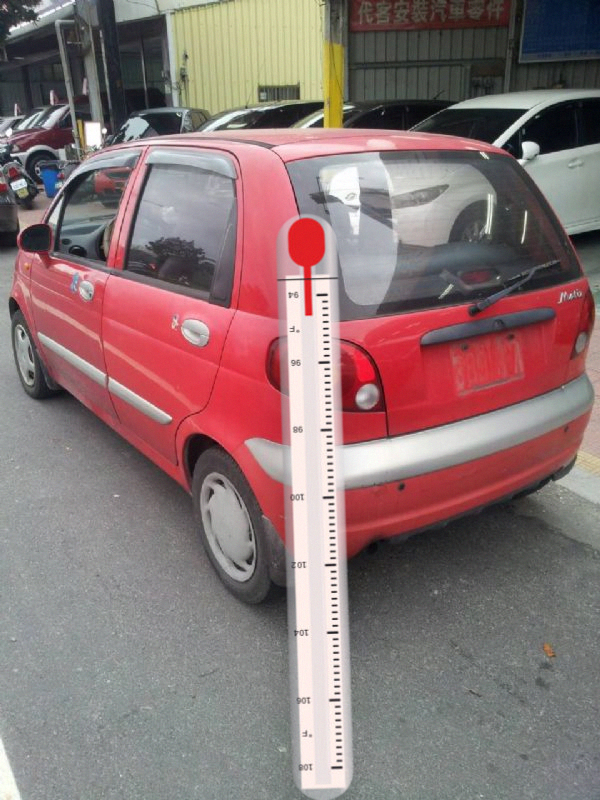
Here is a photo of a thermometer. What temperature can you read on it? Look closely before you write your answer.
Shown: 94.6 °F
